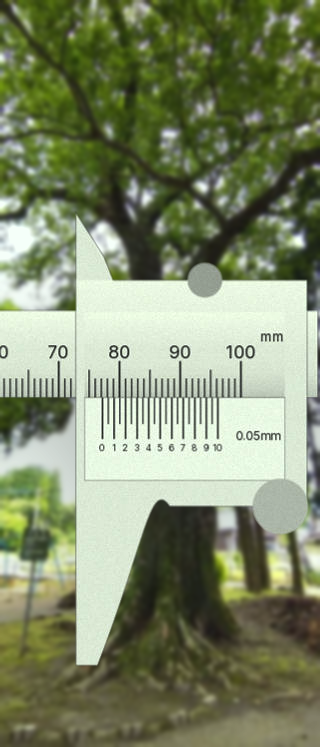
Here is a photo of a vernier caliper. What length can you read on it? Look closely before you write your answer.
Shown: 77.2 mm
